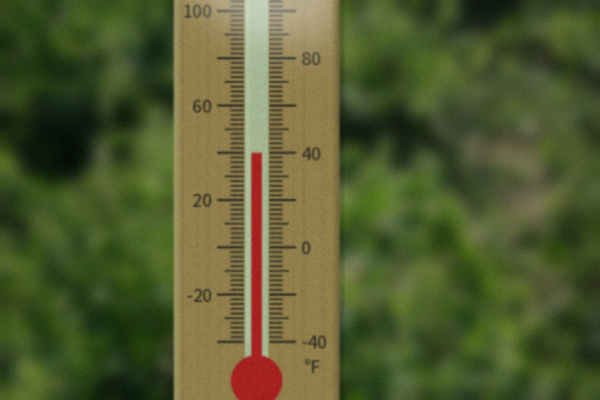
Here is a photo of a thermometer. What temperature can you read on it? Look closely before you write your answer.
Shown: 40 °F
